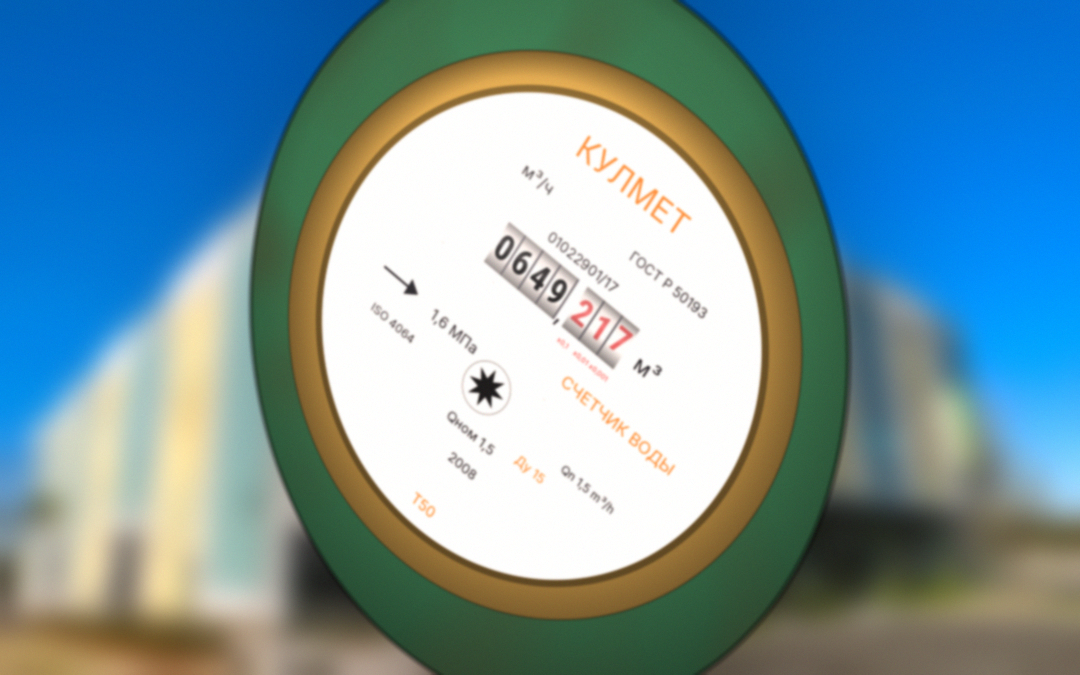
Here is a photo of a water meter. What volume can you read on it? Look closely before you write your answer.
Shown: 649.217 m³
